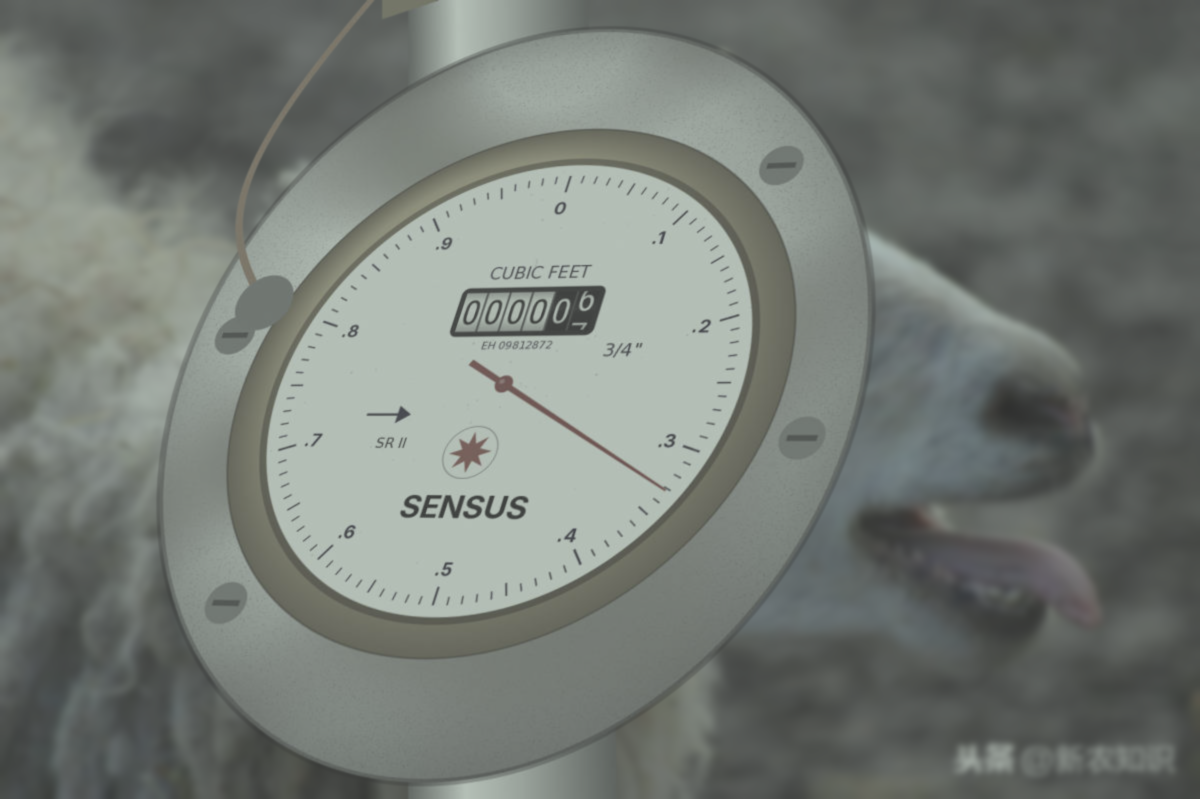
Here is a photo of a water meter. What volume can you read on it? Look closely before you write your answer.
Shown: 6.33 ft³
